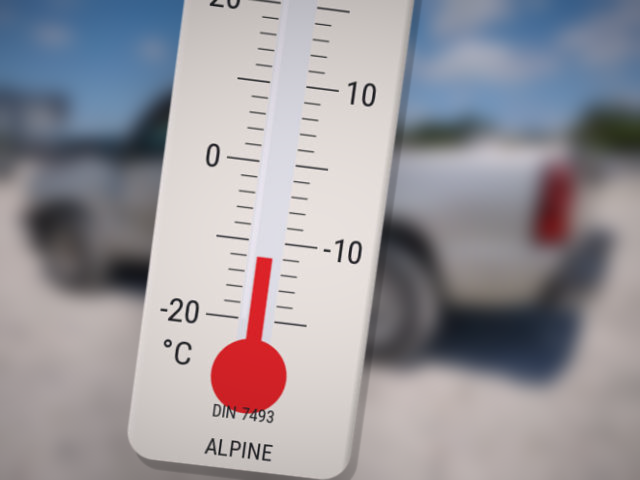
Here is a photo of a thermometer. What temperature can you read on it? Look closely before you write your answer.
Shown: -12 °C
